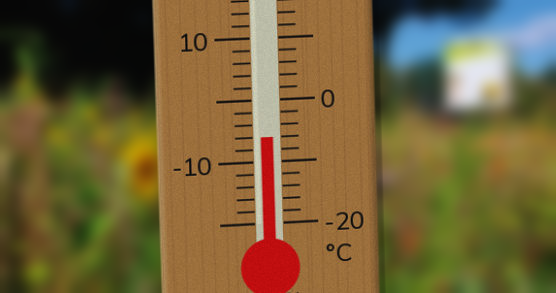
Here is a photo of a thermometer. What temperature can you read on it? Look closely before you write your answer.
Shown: -6 °C
